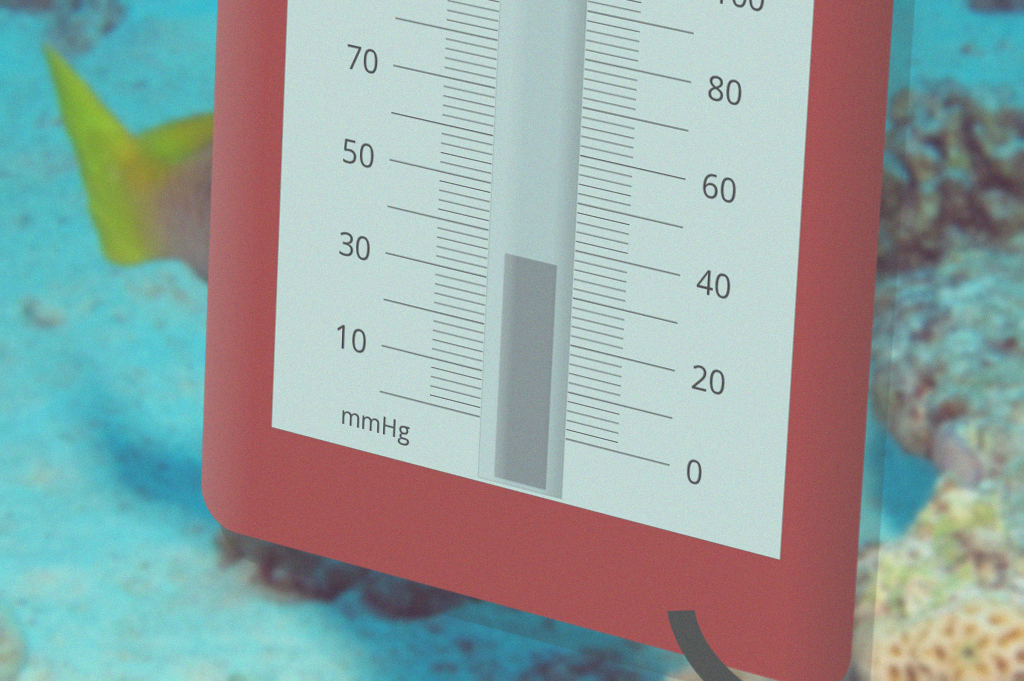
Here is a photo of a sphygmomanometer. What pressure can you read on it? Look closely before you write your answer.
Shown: 36 mmHg
